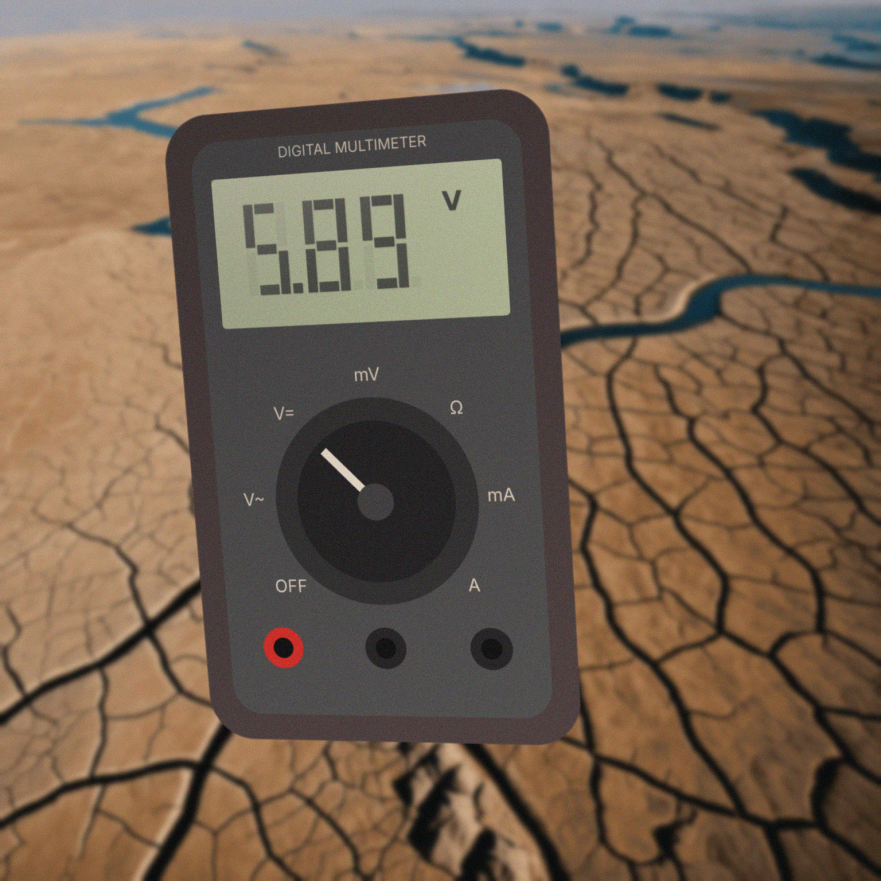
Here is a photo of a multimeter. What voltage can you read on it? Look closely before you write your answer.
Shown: 5.89 V
